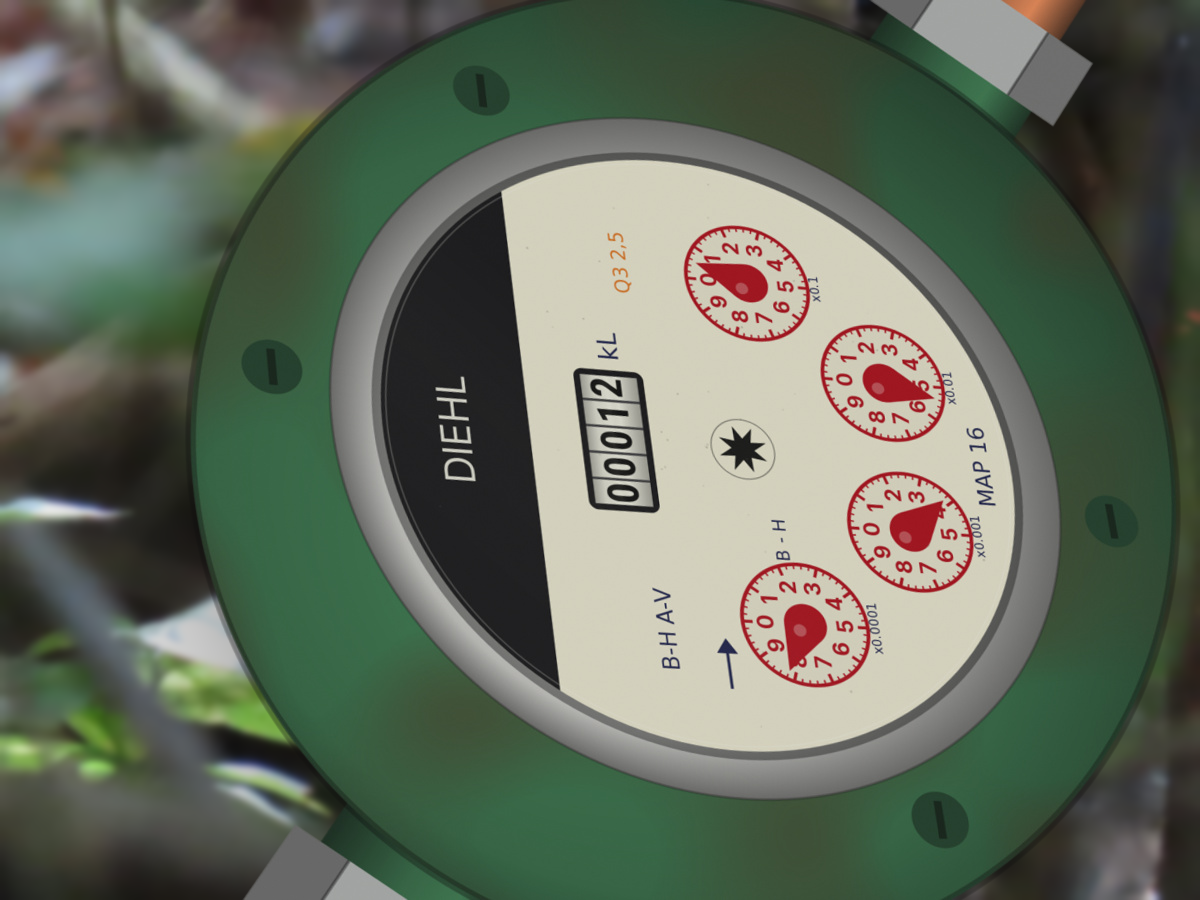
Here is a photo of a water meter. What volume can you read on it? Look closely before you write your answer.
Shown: 12.0538 kL
